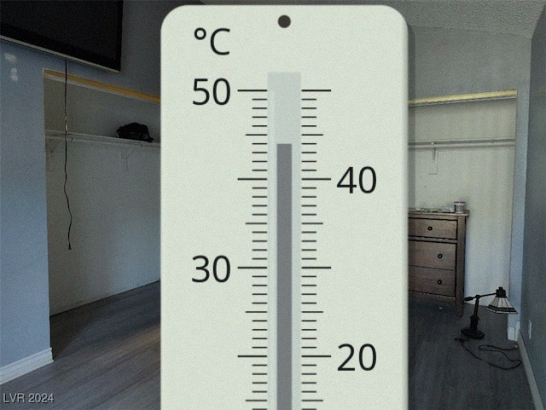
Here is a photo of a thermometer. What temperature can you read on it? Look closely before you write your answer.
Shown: 44 °C
